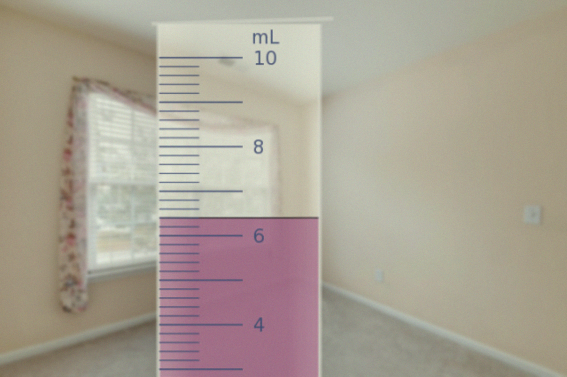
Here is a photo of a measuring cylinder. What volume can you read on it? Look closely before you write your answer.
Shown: 6.4 mL
